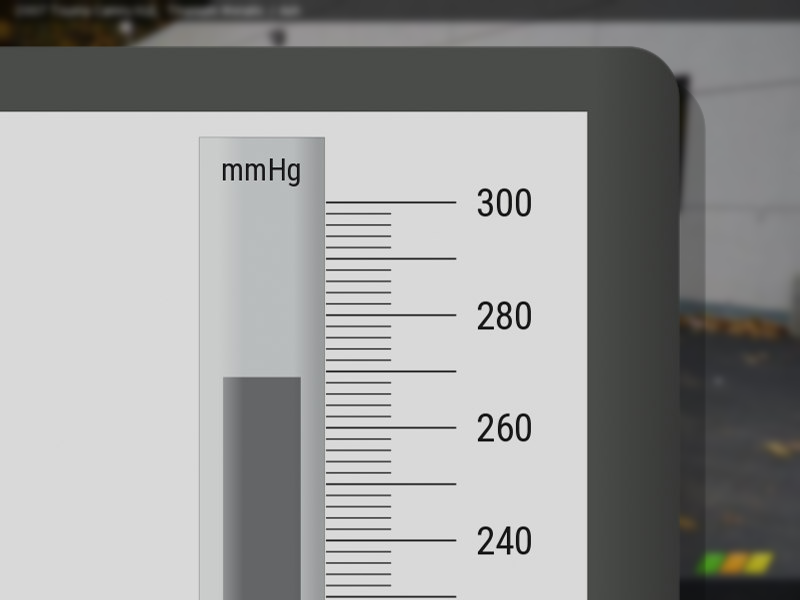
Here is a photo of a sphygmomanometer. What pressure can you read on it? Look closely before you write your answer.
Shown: 269 mmHg
